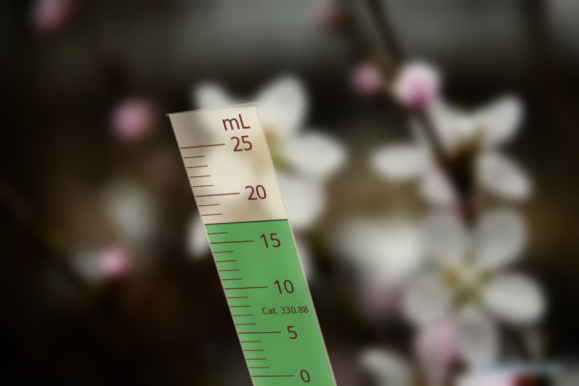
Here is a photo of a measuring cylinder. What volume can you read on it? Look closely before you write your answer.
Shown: 17 mL
